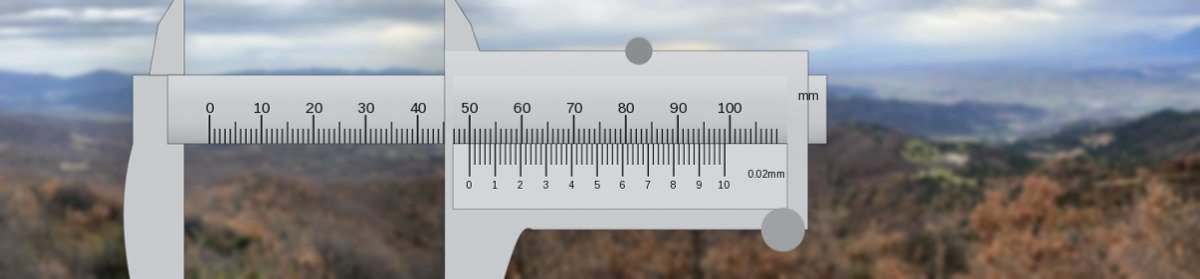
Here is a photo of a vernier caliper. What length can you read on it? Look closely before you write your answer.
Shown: 50.0 mm
